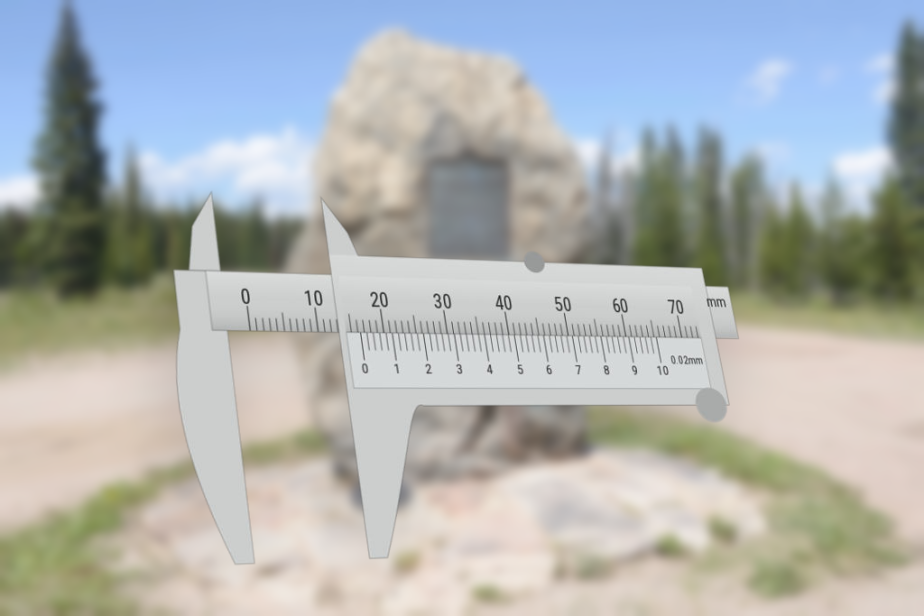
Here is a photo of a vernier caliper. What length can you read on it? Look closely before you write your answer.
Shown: 16.4 mm
